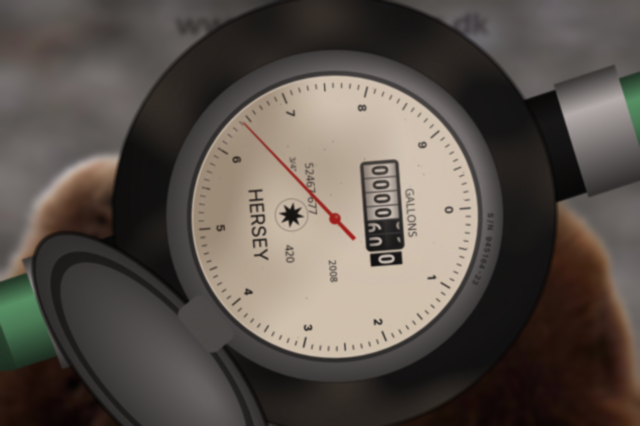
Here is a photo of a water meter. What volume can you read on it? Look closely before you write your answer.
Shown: 596.4 gal
